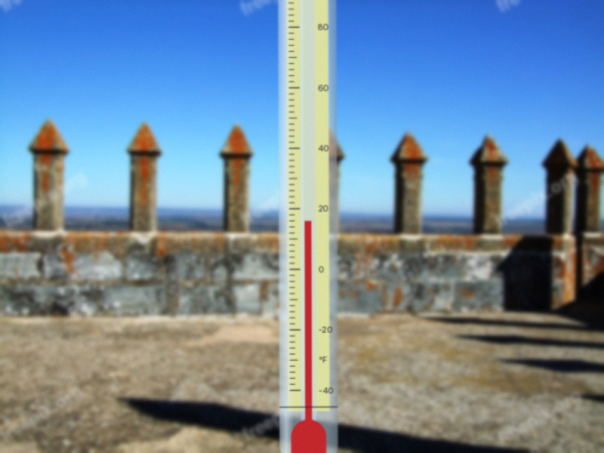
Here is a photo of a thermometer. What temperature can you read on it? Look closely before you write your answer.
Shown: 16 °F
